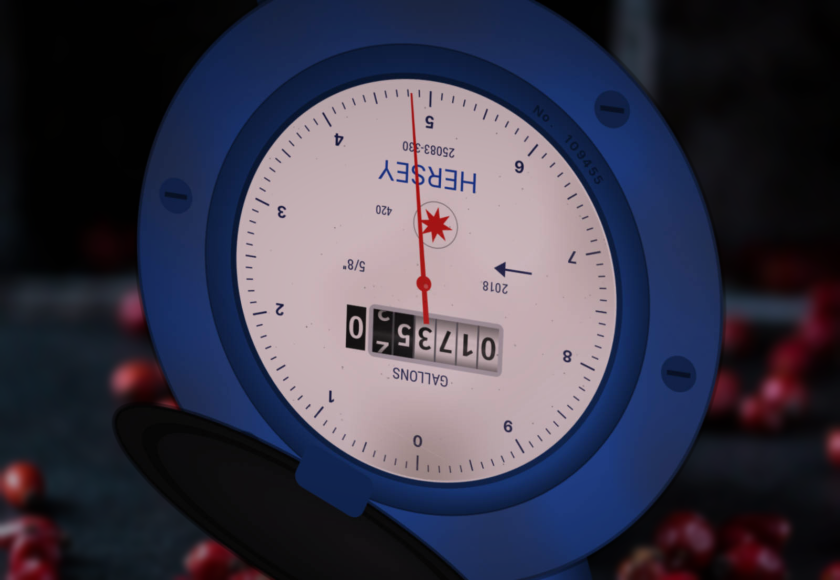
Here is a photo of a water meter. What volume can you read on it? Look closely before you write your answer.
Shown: 173524.8 gal
